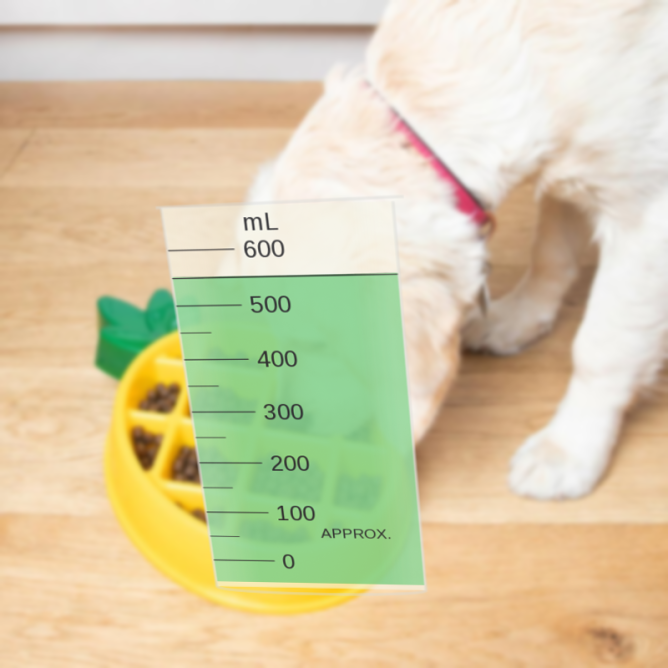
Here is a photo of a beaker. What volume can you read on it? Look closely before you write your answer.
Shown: 550 mL
